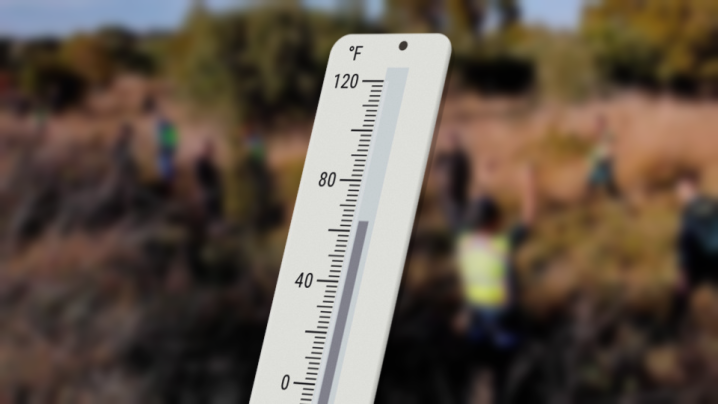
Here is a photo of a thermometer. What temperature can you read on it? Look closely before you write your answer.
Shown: 64 °F
